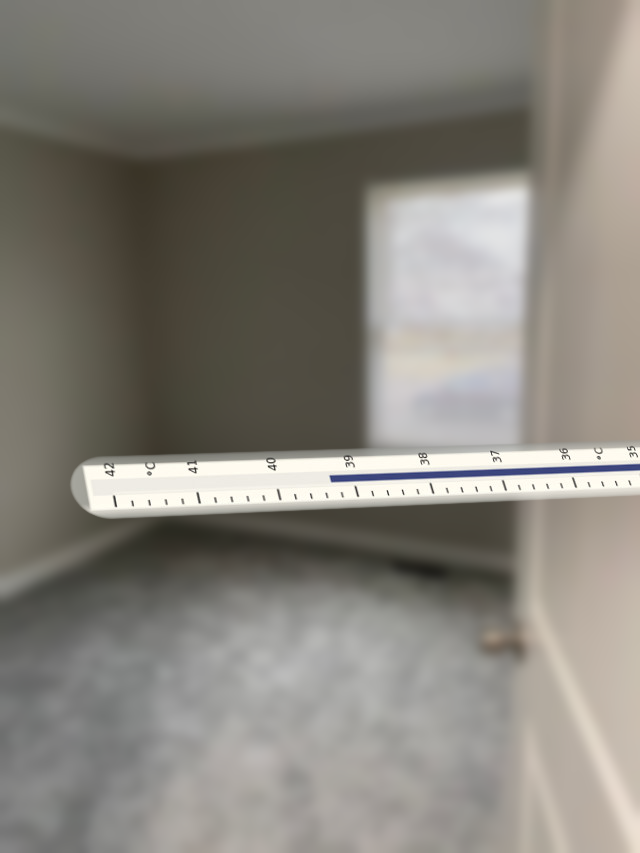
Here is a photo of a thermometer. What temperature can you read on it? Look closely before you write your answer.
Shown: 39.3 °C
